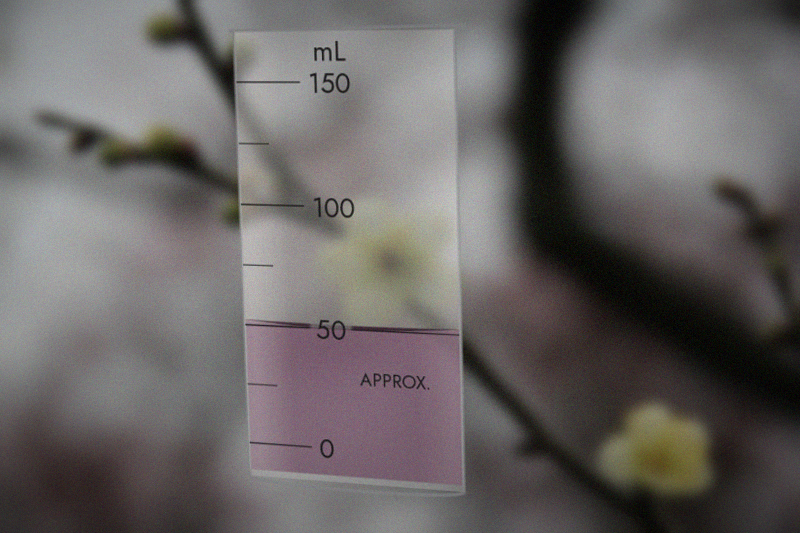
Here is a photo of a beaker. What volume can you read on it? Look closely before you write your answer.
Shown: 50 mL
